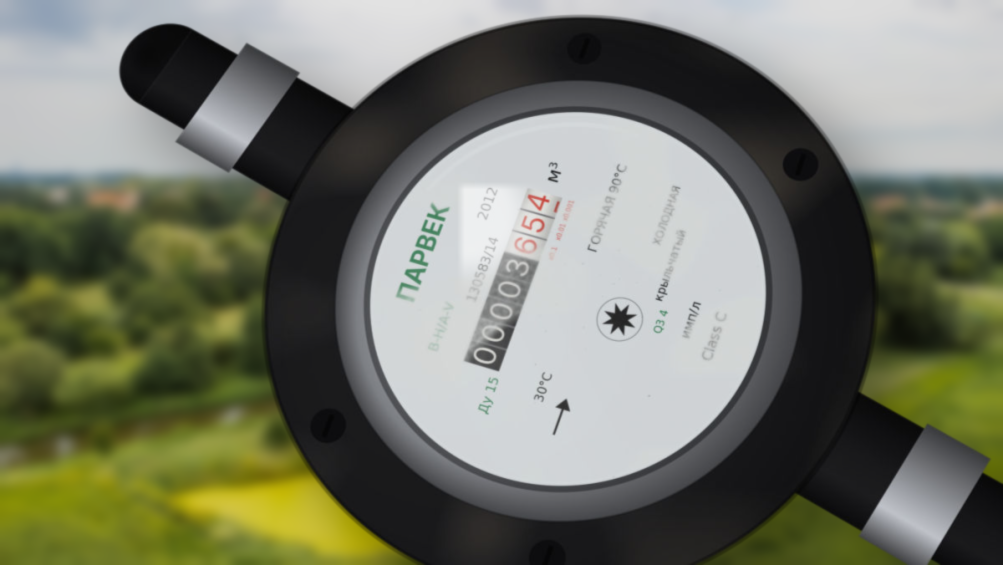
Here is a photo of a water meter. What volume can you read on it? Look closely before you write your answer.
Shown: 3.654 m³
